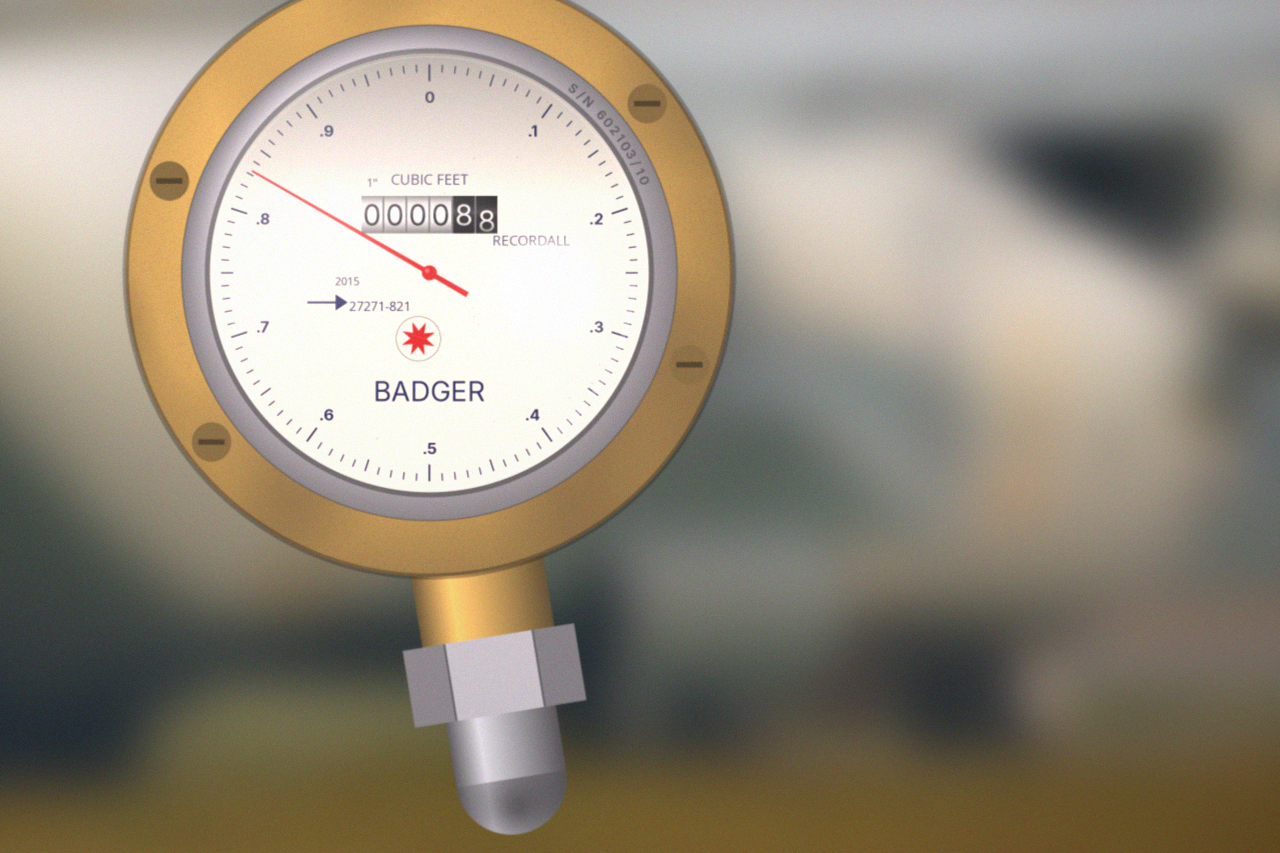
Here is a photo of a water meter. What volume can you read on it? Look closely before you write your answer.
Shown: 87.83 ft³
